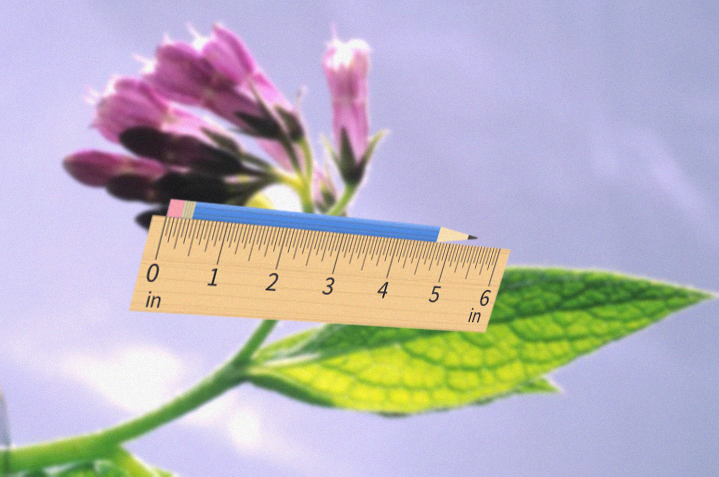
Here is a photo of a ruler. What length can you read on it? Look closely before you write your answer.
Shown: 5.5 in
